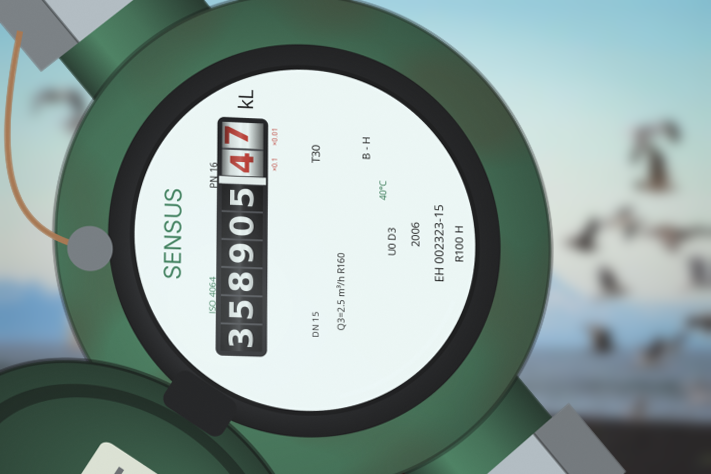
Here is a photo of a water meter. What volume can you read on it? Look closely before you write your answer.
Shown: 358905.47 kL
